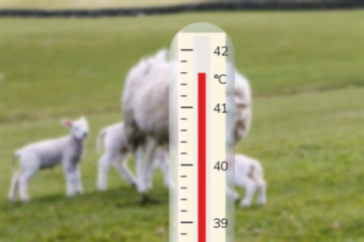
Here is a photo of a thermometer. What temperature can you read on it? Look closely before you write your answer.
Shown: 41.6 °C
